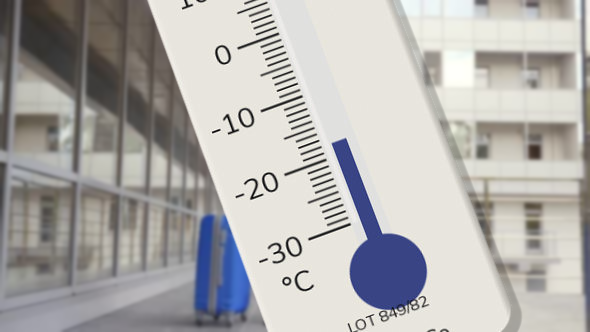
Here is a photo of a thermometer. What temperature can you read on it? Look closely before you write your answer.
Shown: -18 °C
